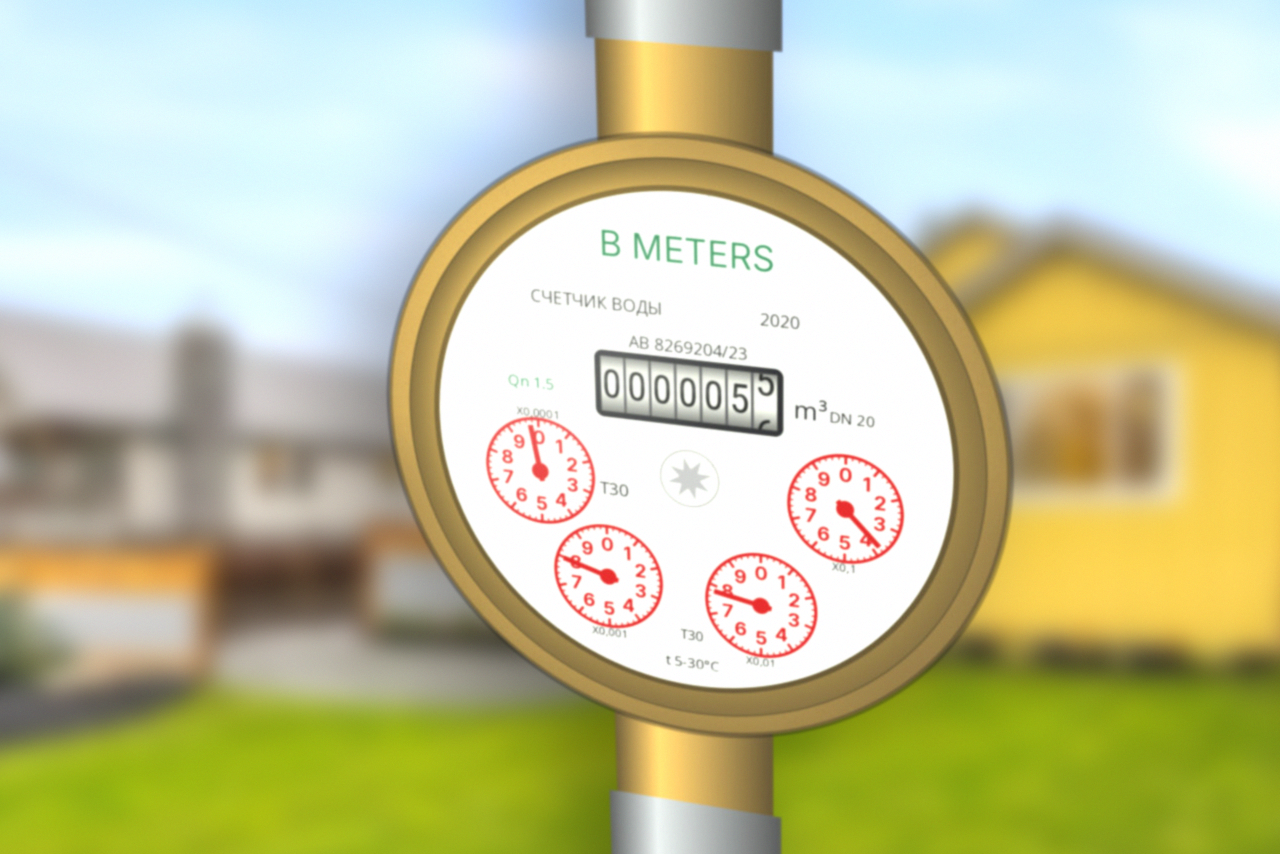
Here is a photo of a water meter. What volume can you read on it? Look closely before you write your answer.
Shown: 55.3779 m³
